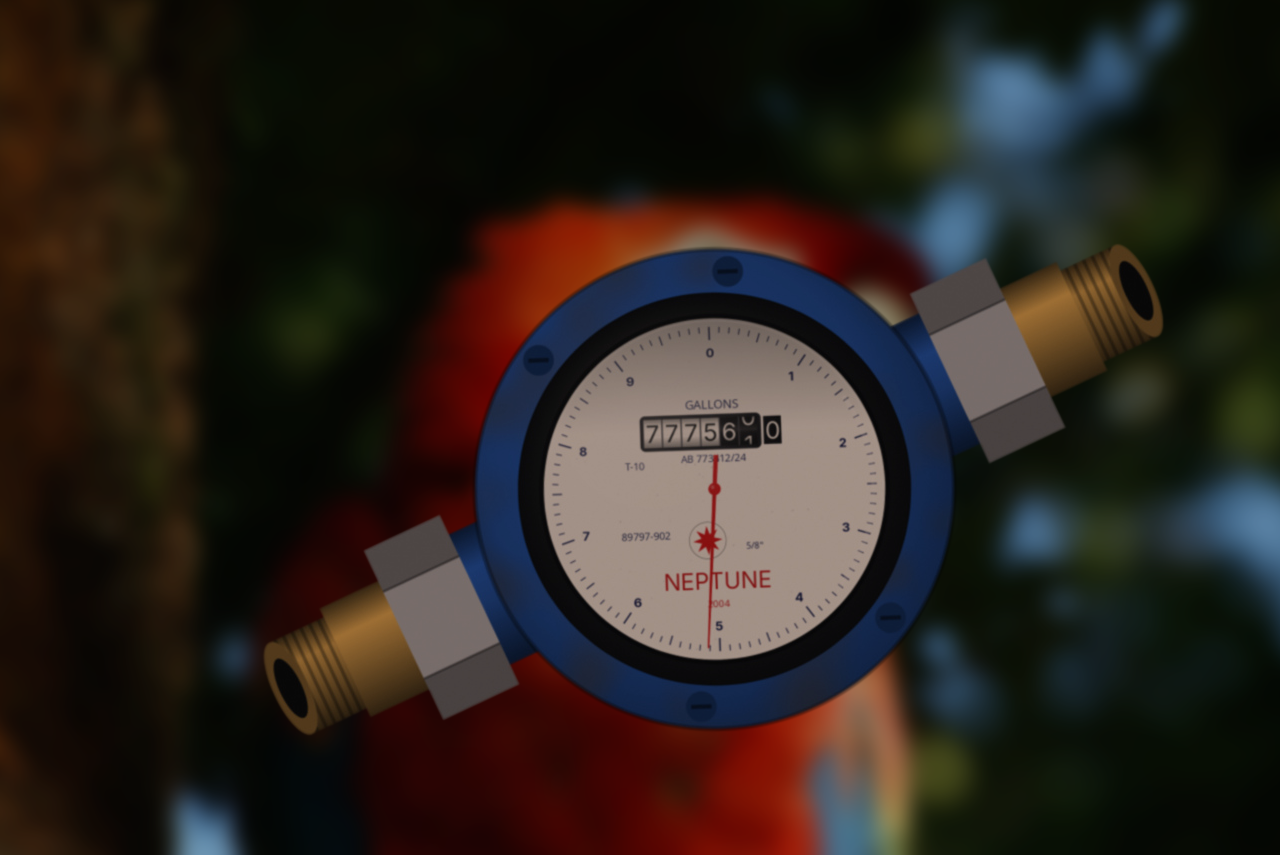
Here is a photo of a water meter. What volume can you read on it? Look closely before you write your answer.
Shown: 7775605.1 gal
